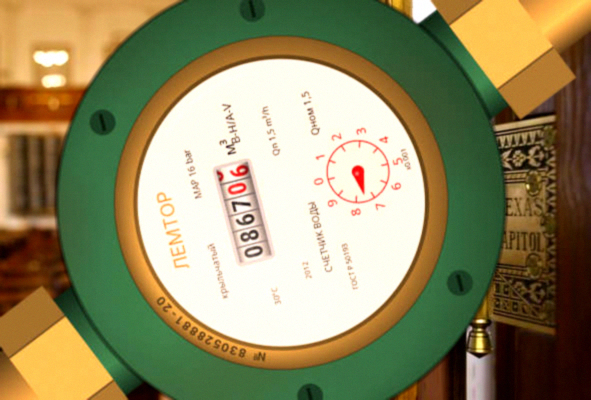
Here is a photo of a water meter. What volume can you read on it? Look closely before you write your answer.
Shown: 867.057 m³
